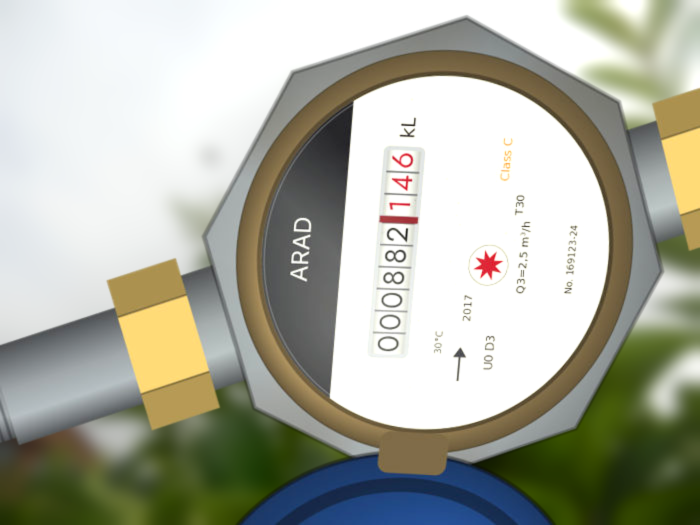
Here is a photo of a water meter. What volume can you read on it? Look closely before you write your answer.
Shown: 882.146 kL
